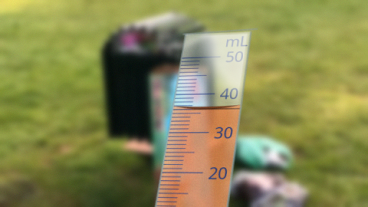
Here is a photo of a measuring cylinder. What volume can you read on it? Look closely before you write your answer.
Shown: 36 mL
